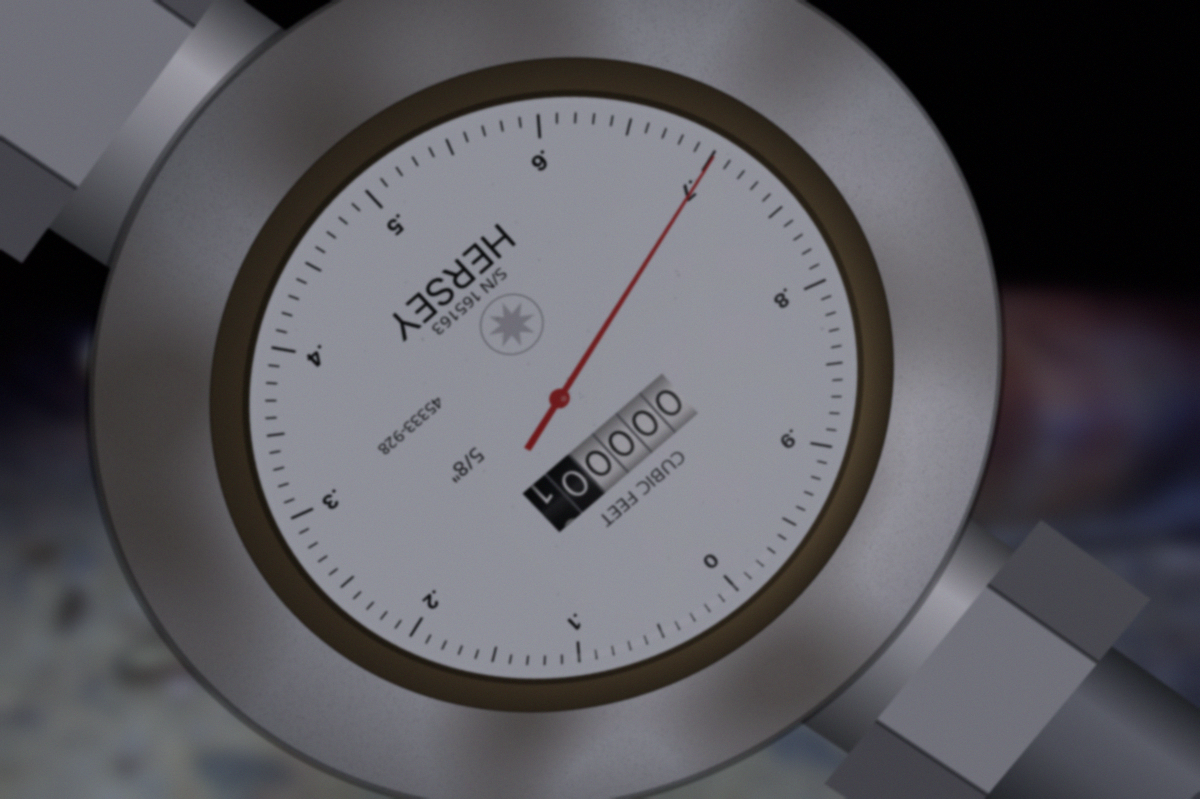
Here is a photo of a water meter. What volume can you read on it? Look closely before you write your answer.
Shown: 0.70 ft³
